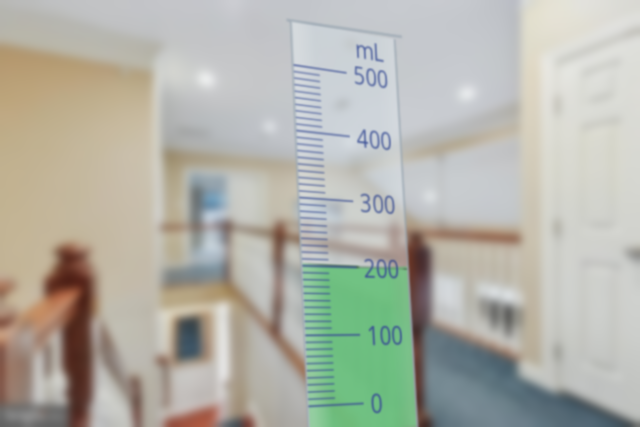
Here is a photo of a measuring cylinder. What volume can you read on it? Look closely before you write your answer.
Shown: 200 mL
